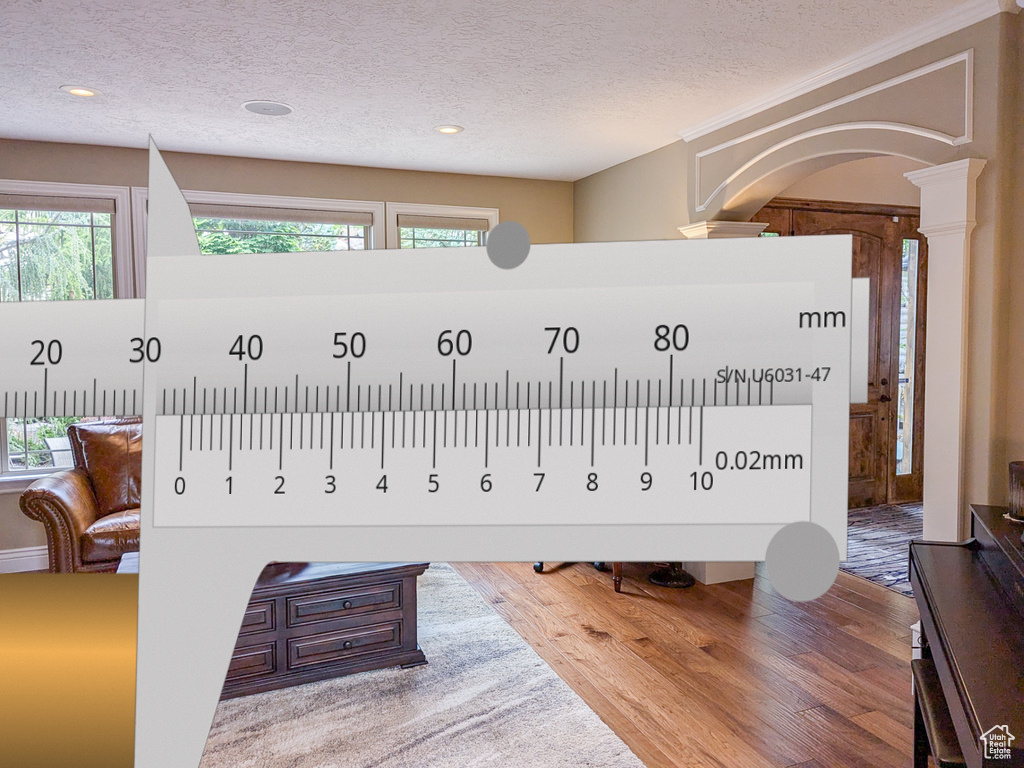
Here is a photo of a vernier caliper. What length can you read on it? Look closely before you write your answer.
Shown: 33.8 mm
